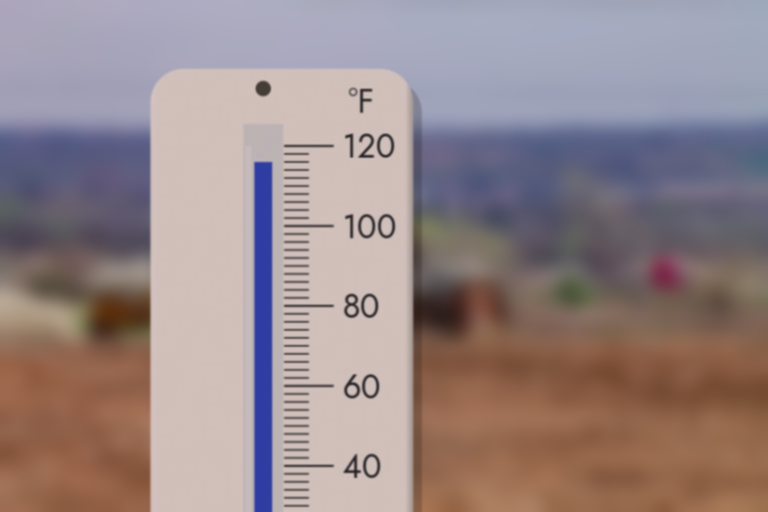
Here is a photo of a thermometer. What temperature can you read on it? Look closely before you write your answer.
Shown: 116 °F
